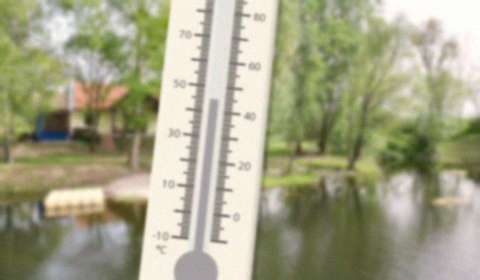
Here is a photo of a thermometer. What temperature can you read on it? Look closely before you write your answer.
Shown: 45 °C
